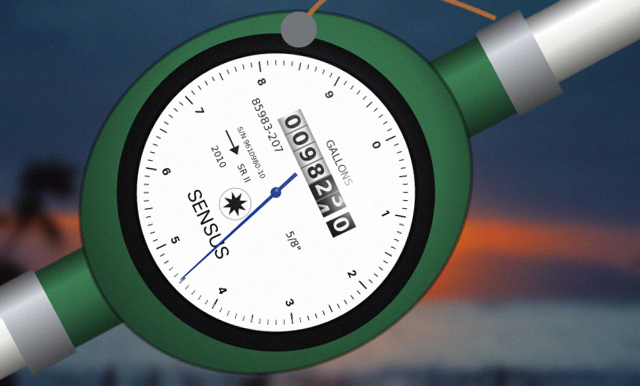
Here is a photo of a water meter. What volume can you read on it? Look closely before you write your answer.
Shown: 98234.5 gal
